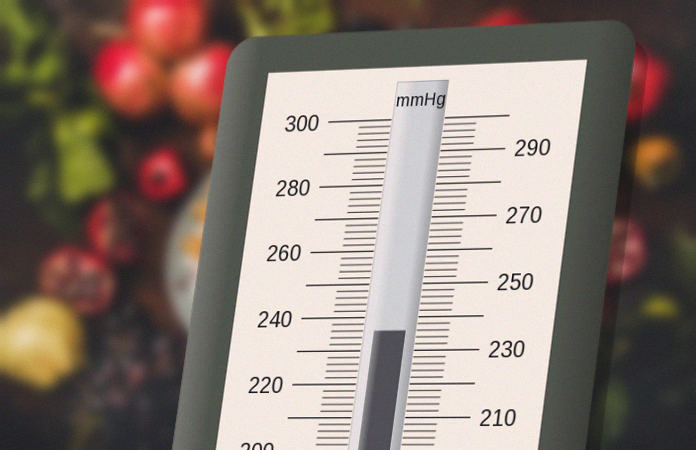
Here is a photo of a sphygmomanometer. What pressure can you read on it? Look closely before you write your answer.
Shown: 236 mmHg
